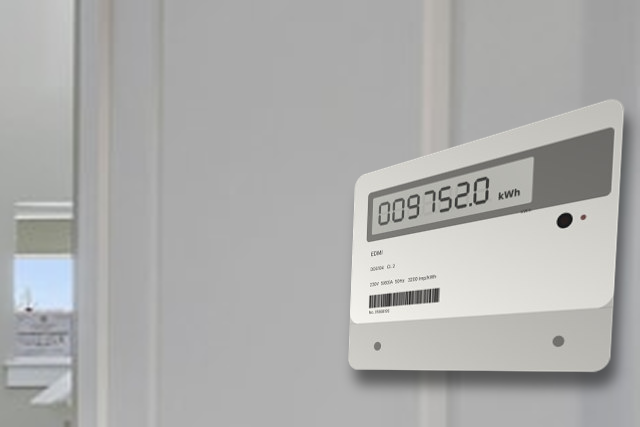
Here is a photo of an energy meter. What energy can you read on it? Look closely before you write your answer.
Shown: 9752.0 kWh
